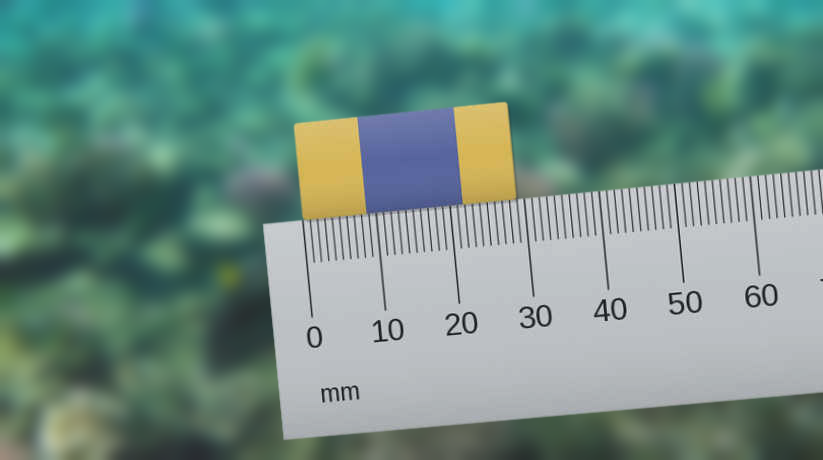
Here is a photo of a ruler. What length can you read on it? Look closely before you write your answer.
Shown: 29 mm
